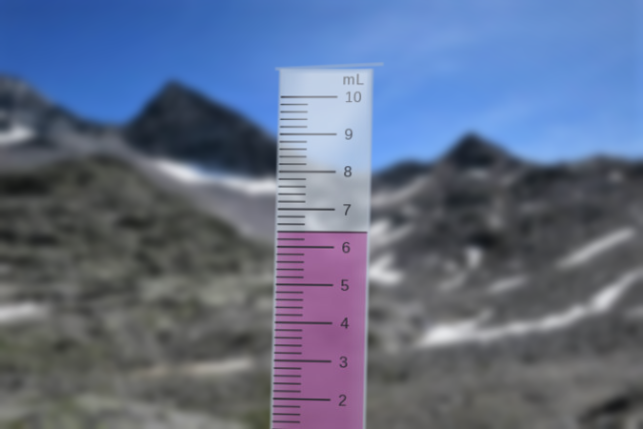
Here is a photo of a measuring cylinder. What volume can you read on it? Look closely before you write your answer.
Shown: 6.4 mL
